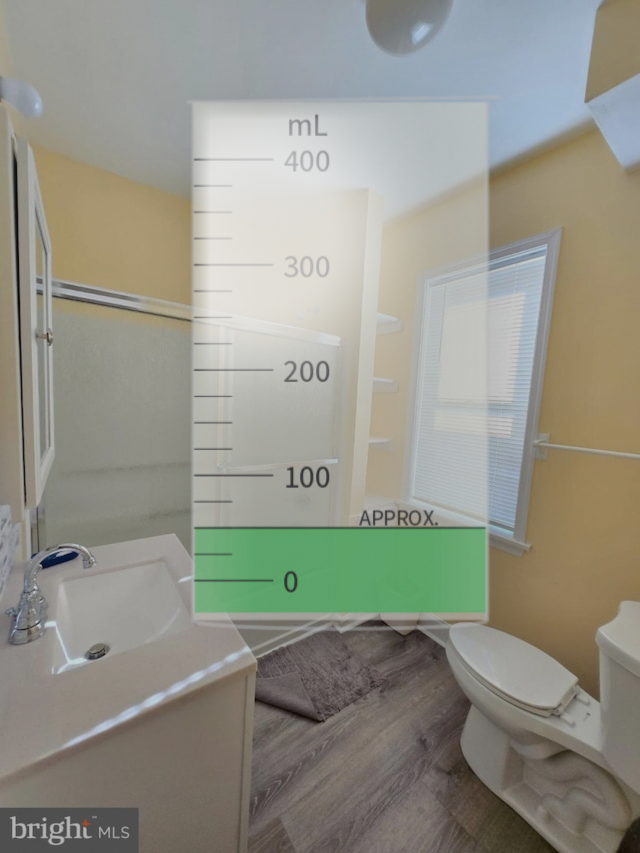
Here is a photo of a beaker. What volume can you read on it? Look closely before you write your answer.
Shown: 50 mL
